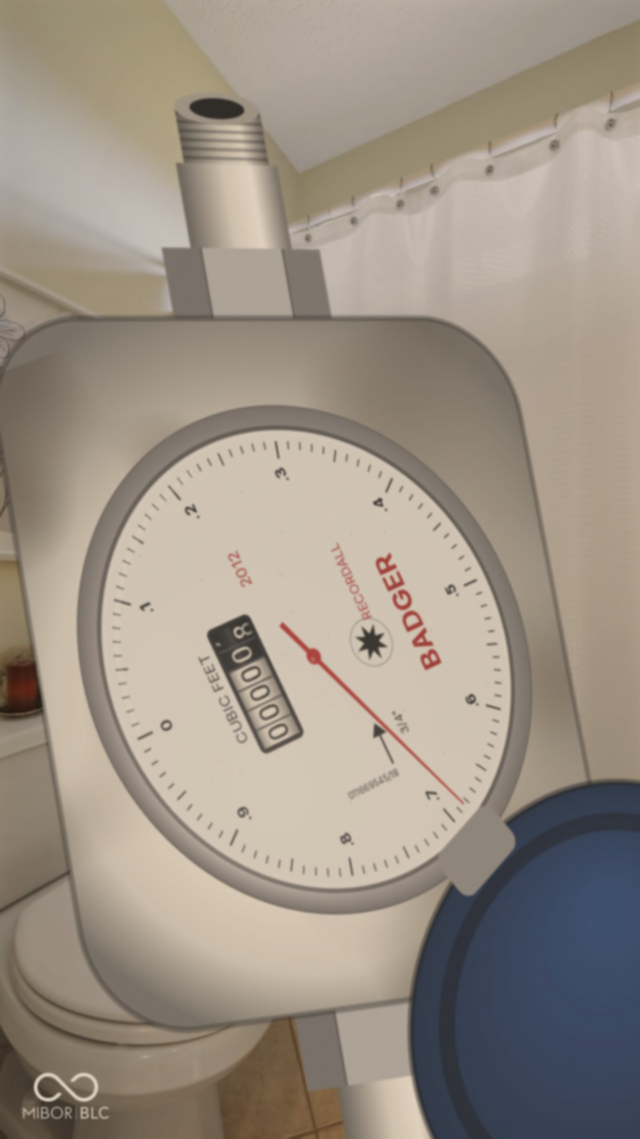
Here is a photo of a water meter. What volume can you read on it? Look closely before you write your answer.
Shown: 7.68 ft³
